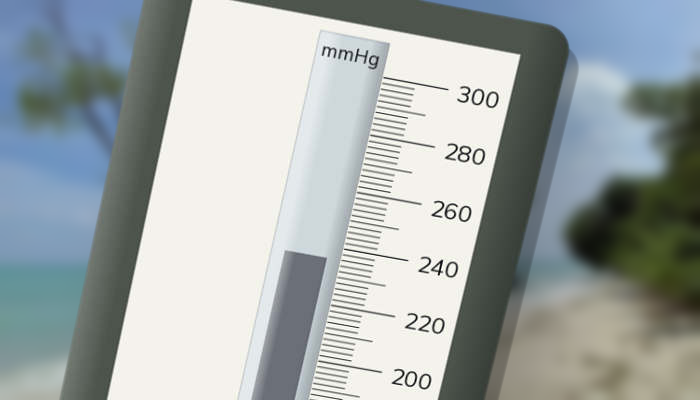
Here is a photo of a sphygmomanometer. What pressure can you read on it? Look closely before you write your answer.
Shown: 236 mmHg
